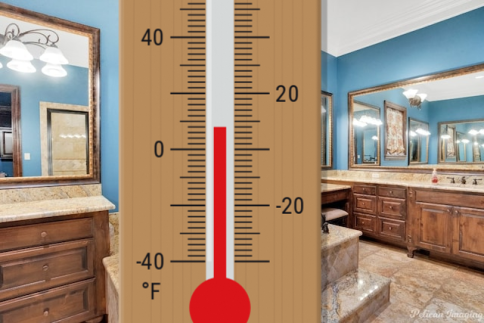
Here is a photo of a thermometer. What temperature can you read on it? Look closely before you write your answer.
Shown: 8 °F
